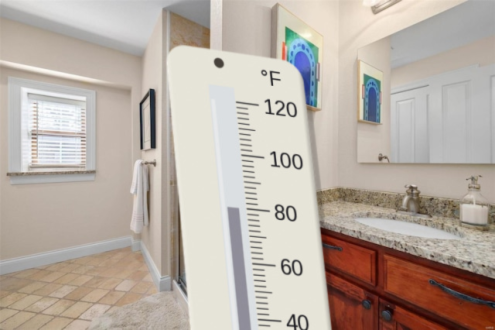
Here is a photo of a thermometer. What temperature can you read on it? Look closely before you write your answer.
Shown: 80 °F
